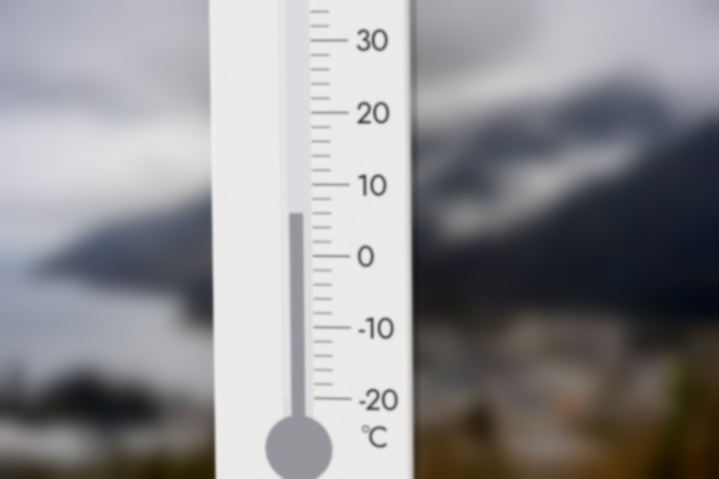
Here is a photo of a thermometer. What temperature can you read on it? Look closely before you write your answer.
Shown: 6 °C
